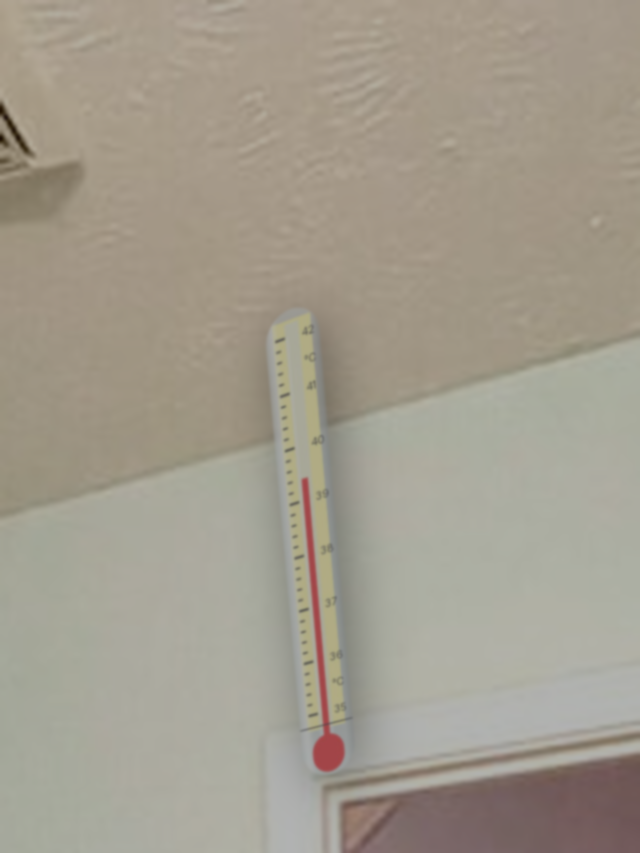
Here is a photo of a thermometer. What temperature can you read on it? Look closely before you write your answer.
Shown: 39.4 °C
